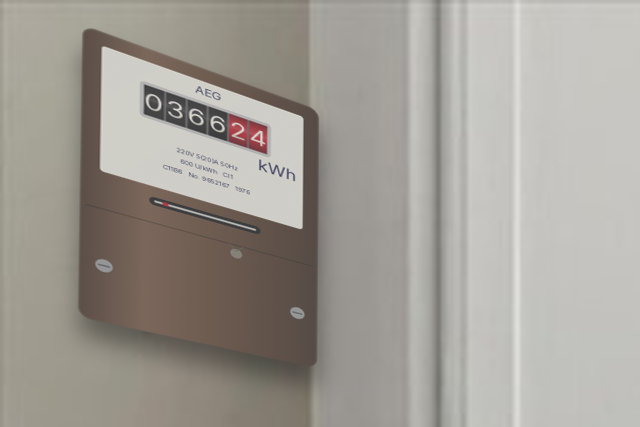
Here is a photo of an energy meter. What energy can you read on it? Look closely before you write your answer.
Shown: 366.24 kWh
